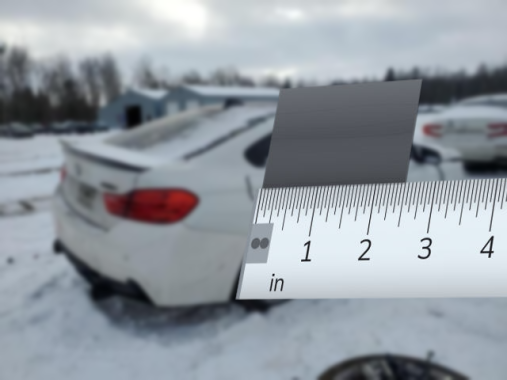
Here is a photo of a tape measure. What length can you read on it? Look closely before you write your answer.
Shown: 2.5 in
